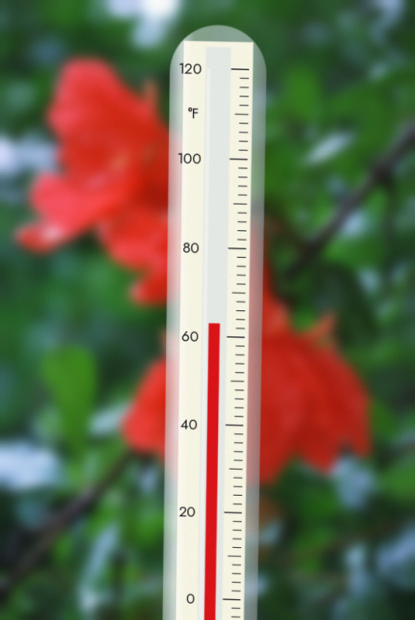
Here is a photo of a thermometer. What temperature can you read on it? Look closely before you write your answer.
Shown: 63 °F
